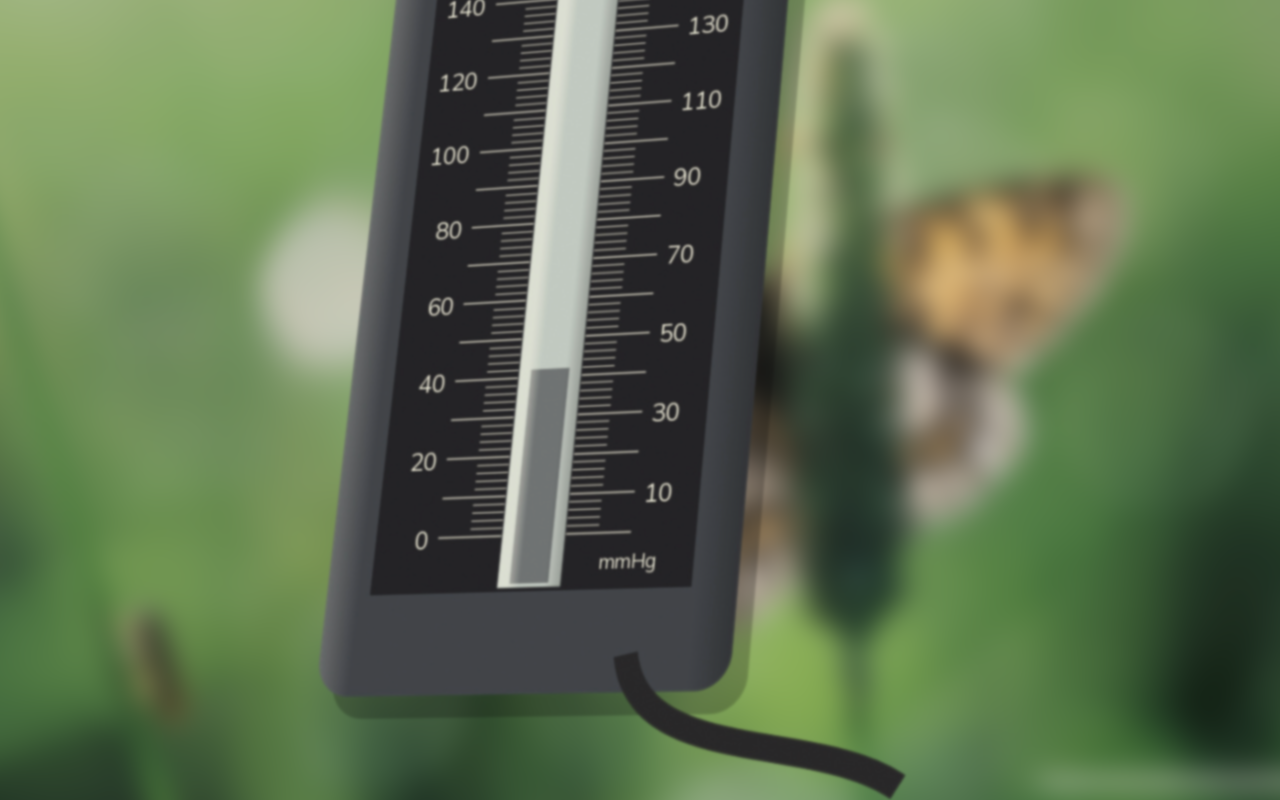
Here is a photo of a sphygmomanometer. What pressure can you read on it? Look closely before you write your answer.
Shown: 42 mmHg
